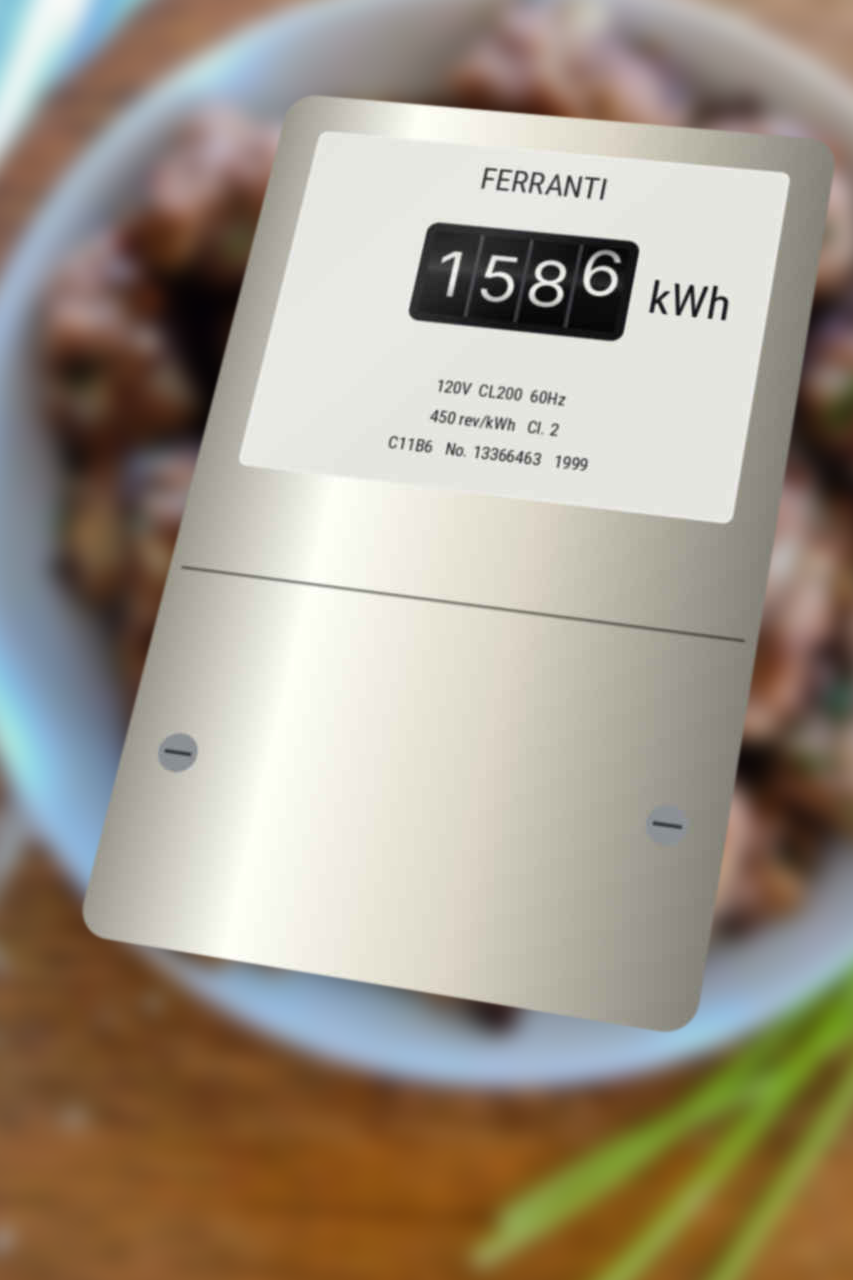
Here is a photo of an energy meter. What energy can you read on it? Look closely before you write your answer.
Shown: 1586 kWh
